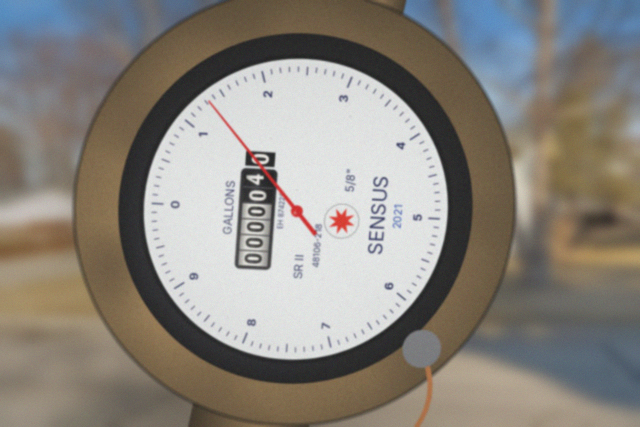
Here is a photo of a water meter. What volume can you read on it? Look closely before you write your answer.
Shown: 41.3 gal
